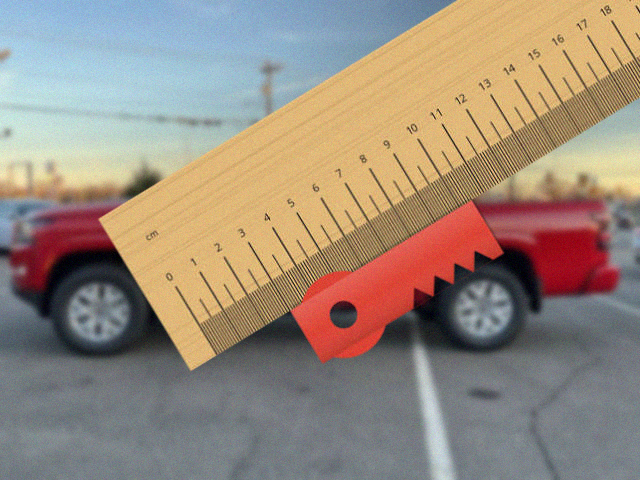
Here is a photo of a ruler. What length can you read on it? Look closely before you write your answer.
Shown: 7.5 cm
